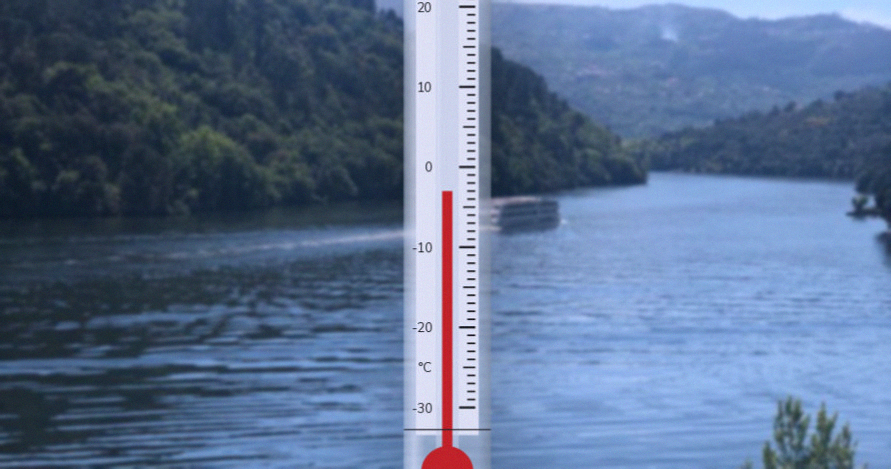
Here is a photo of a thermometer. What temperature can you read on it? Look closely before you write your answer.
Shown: -3 °C
